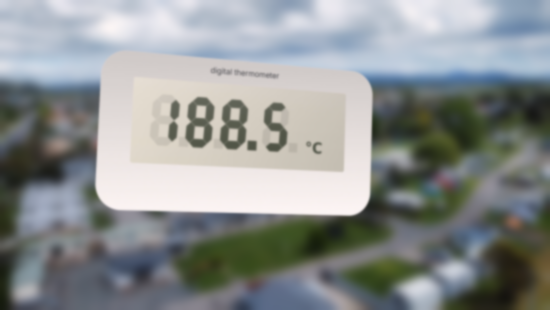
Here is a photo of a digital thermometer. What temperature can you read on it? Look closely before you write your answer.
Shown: 188.5 °C
